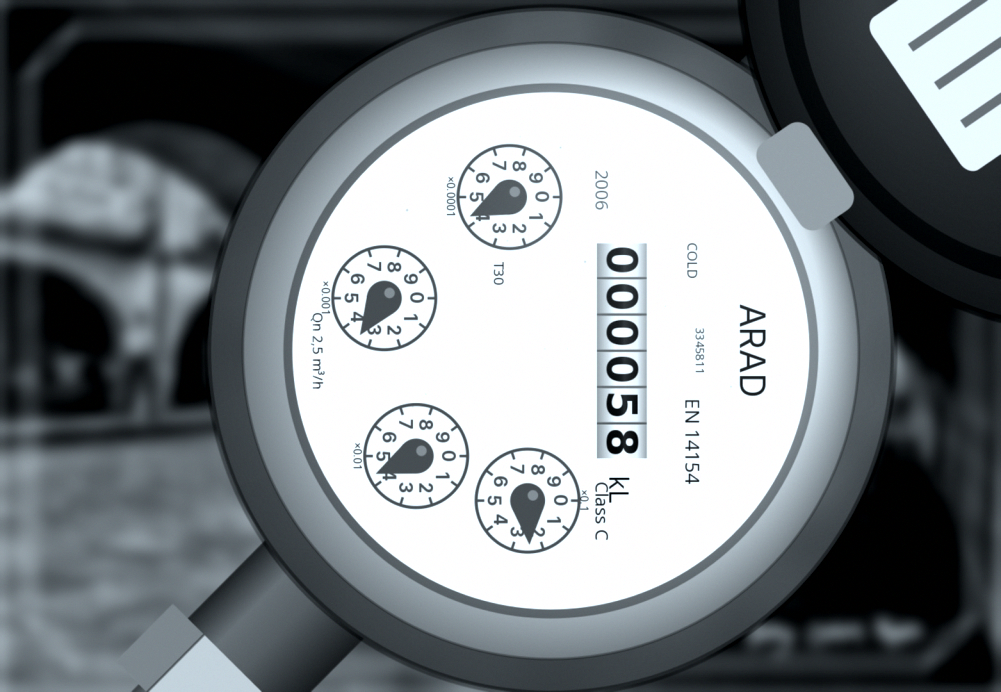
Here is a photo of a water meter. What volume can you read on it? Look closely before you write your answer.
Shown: 58.2434 kL
